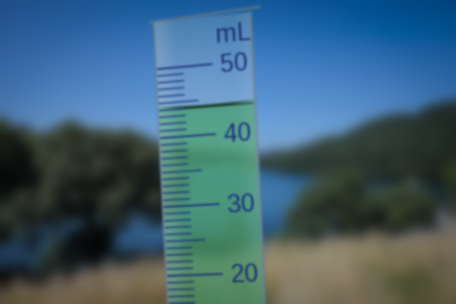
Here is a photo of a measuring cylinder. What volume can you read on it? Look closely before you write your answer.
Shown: 44 mL
